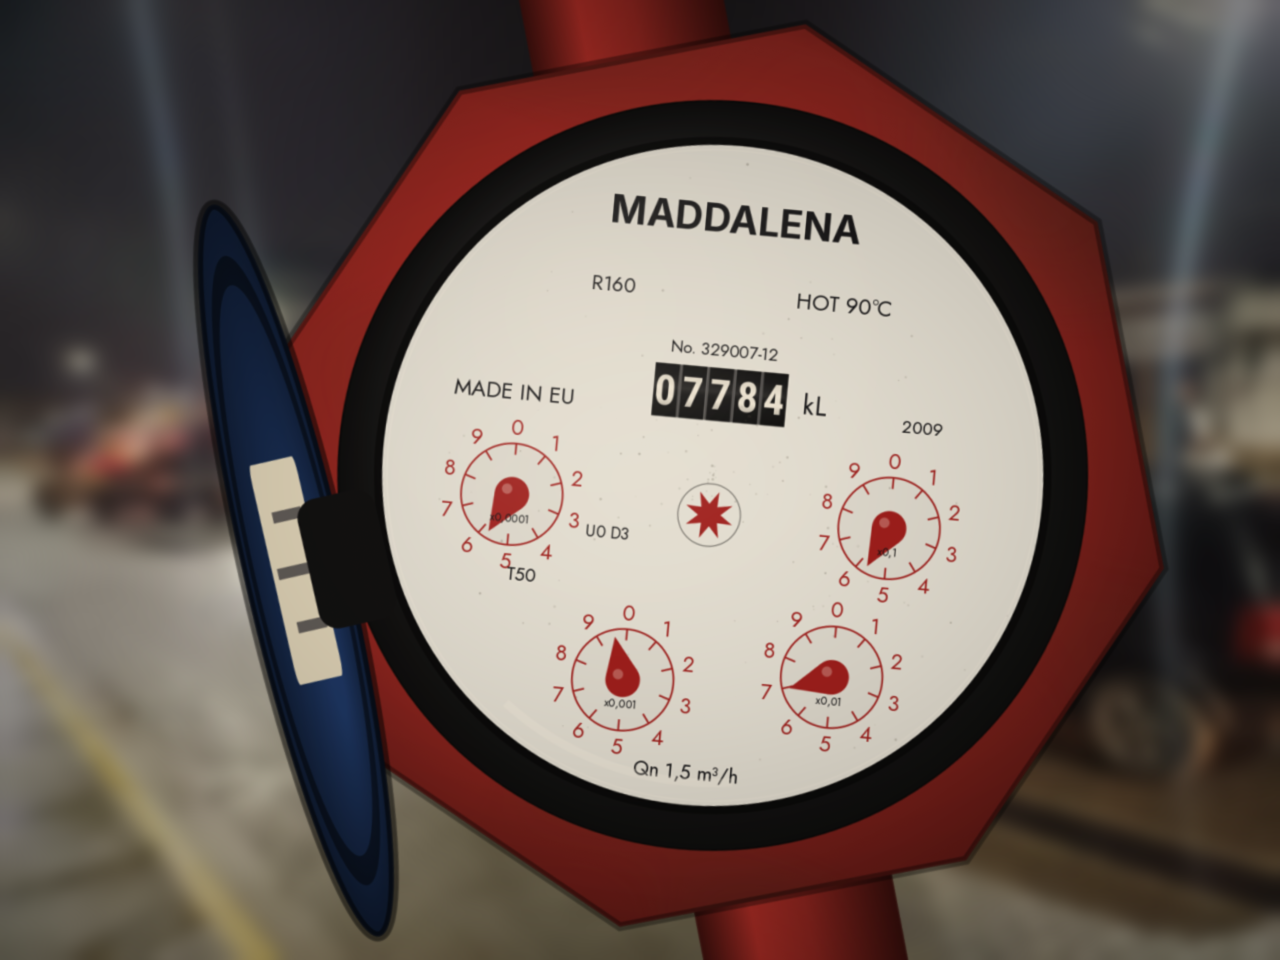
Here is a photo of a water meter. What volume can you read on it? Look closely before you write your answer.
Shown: 7784.5695 kL
